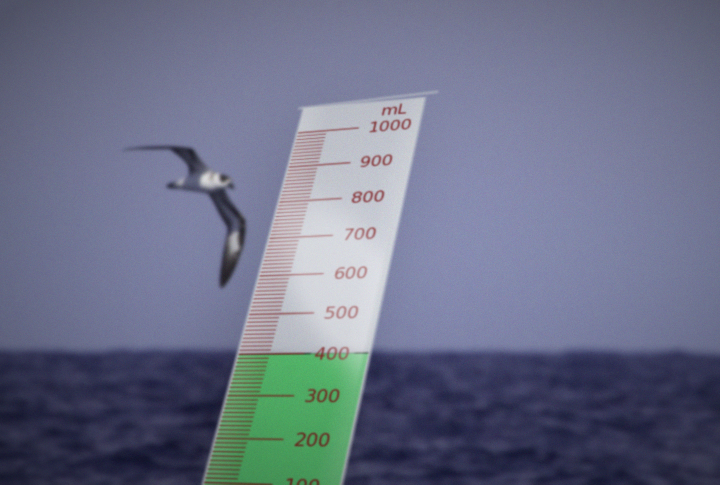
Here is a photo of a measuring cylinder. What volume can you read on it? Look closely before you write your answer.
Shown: 400 mL
